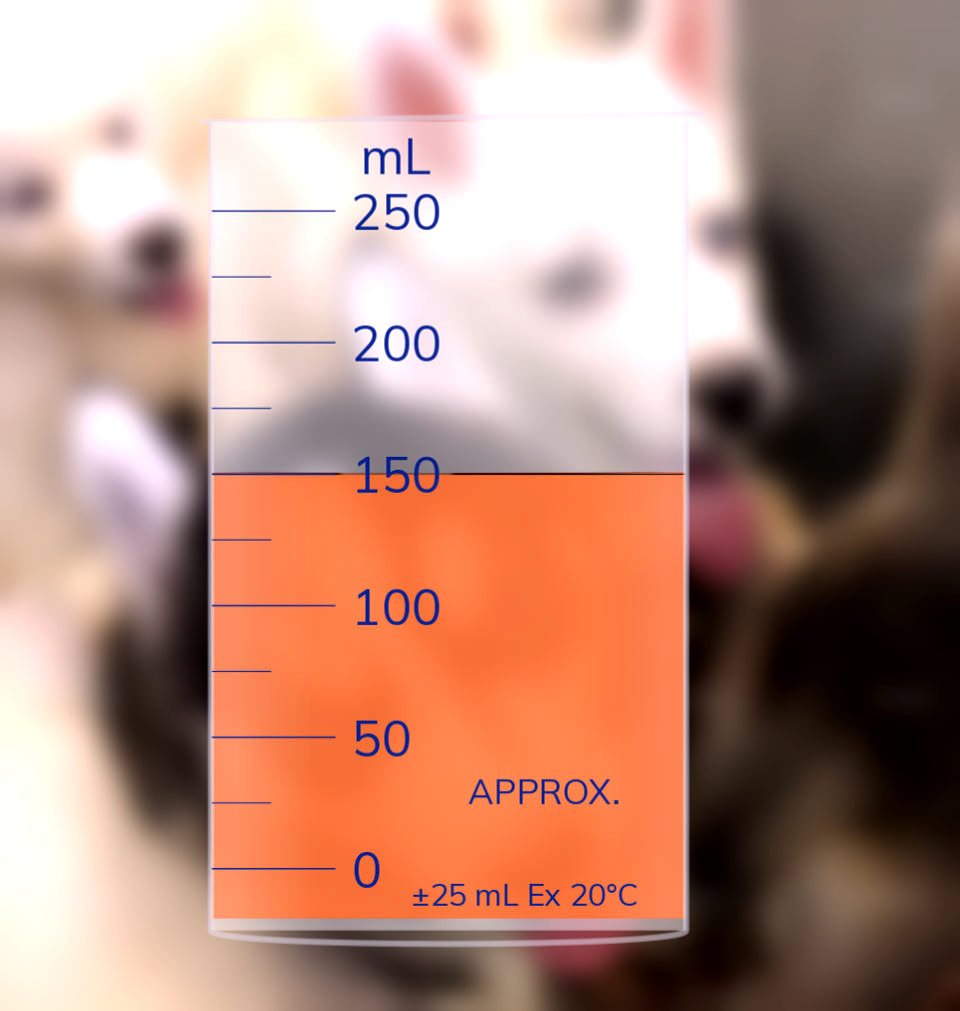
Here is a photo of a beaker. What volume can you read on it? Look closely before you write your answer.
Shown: 150 mL
